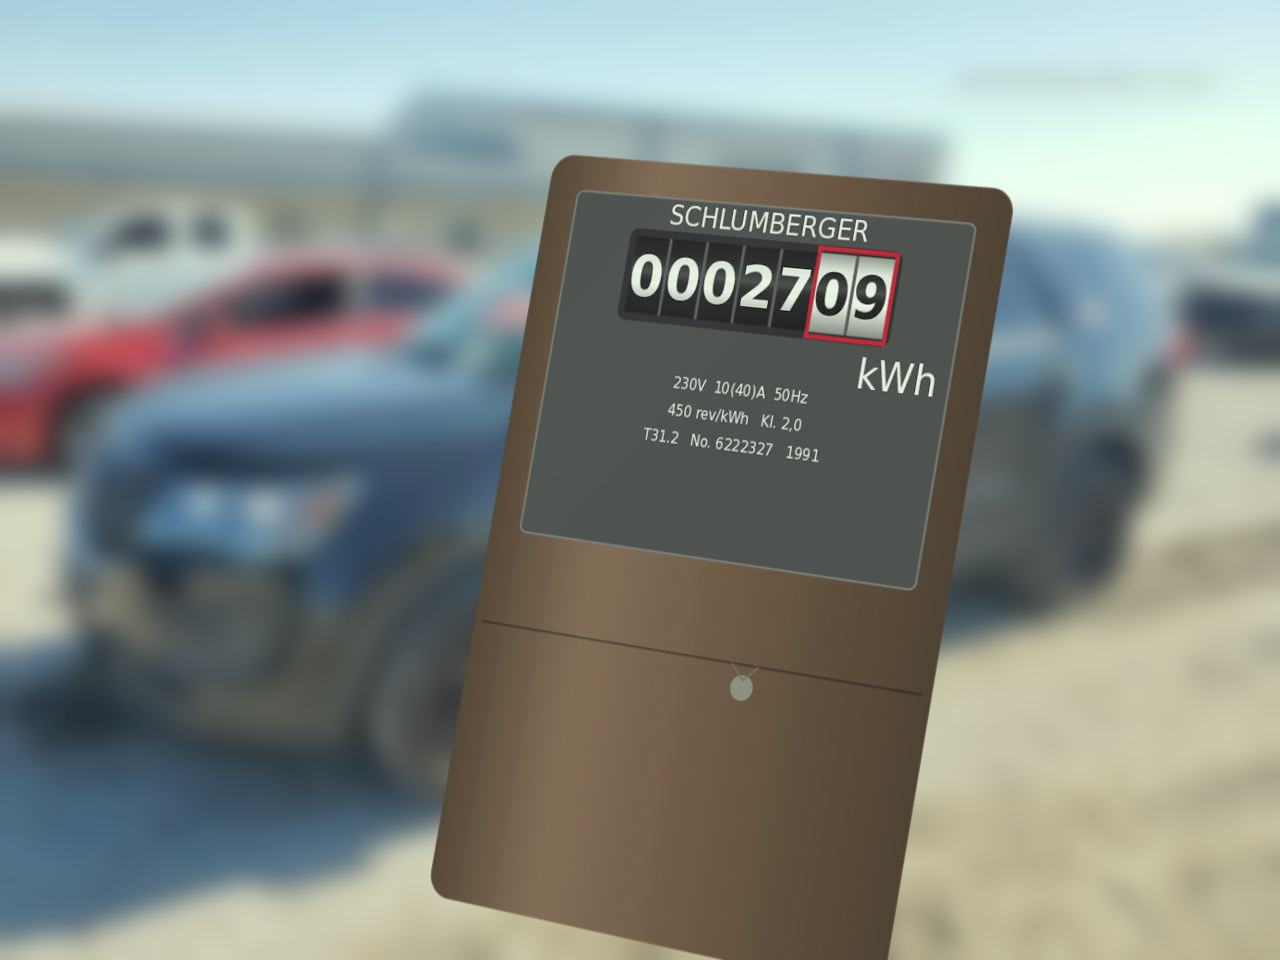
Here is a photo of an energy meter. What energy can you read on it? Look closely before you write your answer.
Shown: 27.09 kWh
